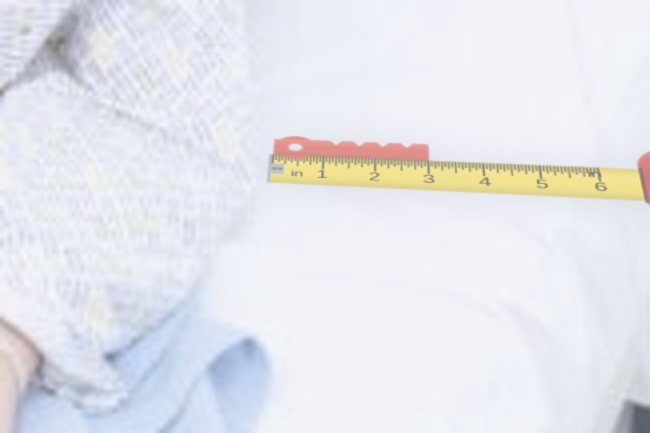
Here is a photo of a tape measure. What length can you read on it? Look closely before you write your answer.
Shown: 3 in
